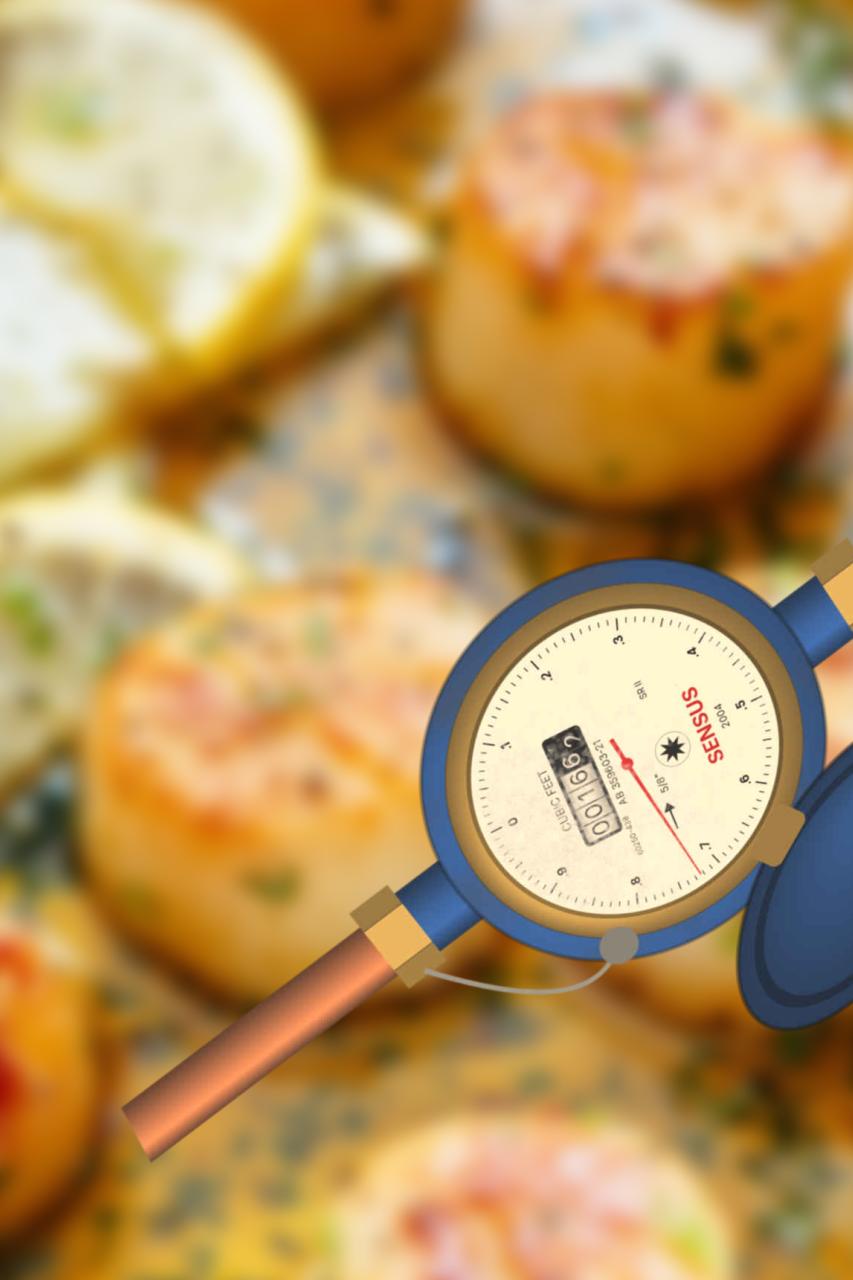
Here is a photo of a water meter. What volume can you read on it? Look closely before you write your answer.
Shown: 1661.72 ft³
